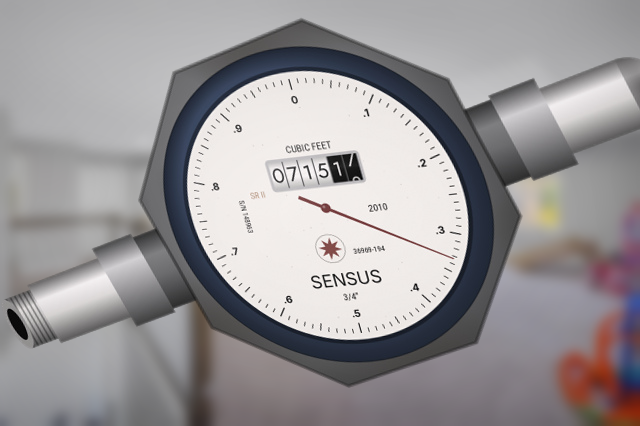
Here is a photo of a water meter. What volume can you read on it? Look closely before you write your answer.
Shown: 71517.33 ft³
